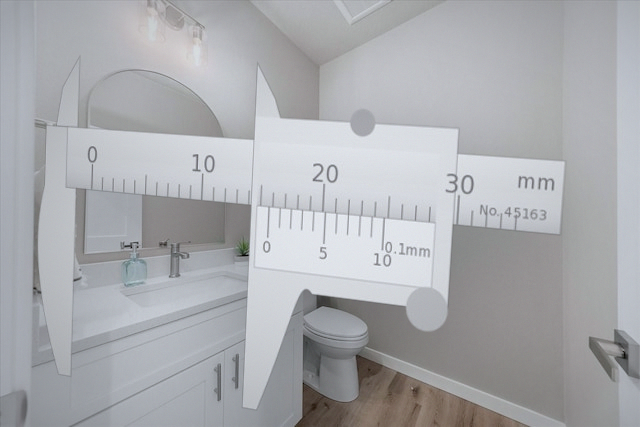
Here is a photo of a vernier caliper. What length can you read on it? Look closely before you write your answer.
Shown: 15.7 mm
